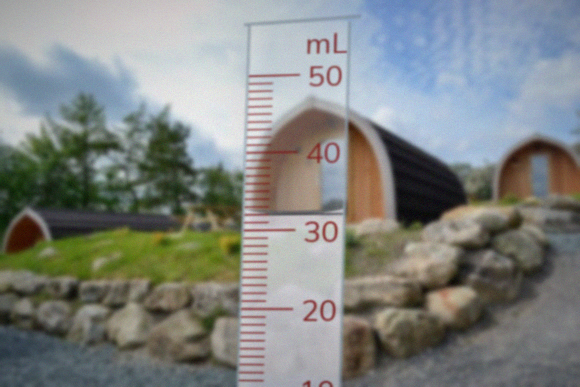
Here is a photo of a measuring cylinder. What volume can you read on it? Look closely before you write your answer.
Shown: 32 mL
